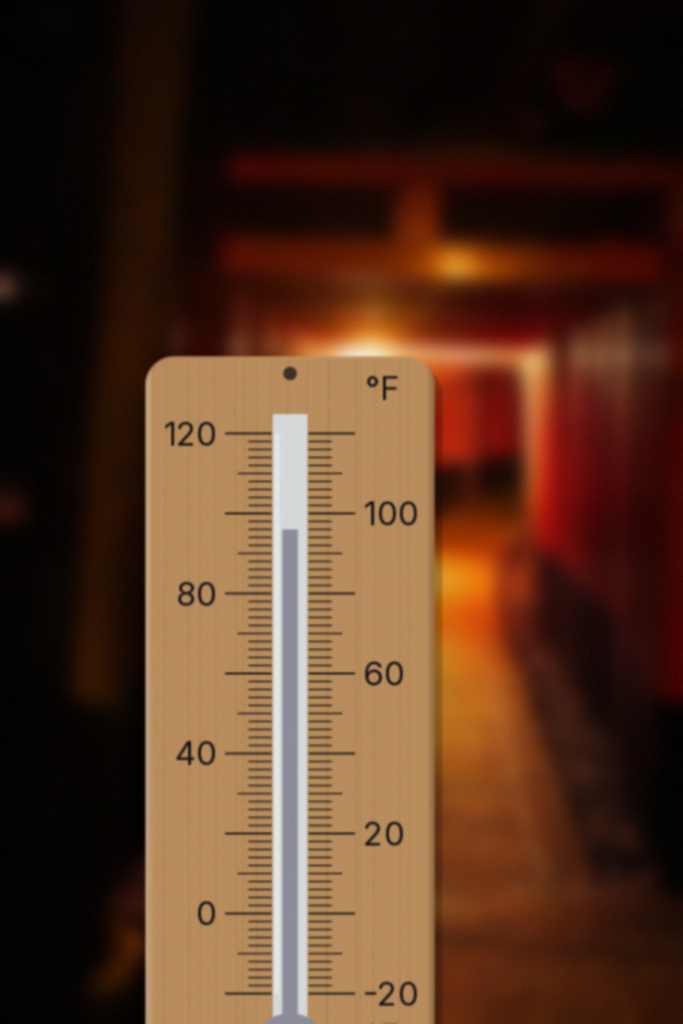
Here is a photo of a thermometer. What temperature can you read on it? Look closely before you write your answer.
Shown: 96 °F
